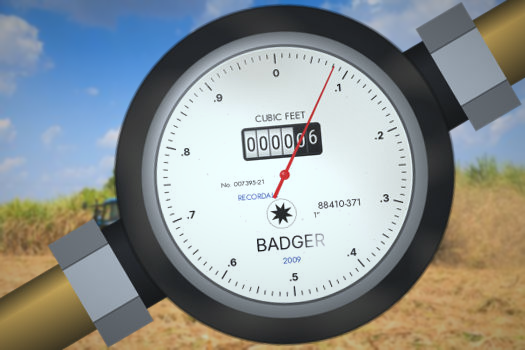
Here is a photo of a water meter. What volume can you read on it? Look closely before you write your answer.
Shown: 6.08 ft³
